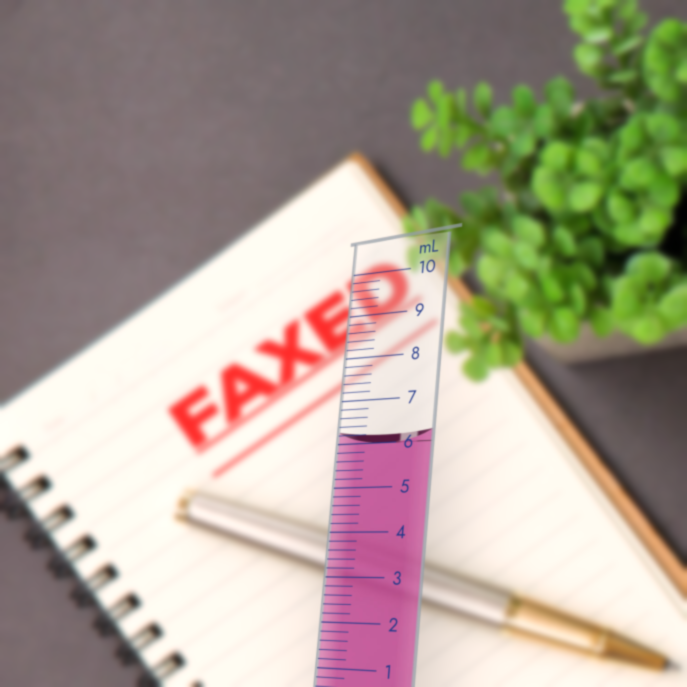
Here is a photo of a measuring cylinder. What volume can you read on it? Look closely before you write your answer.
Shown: 6 mL
